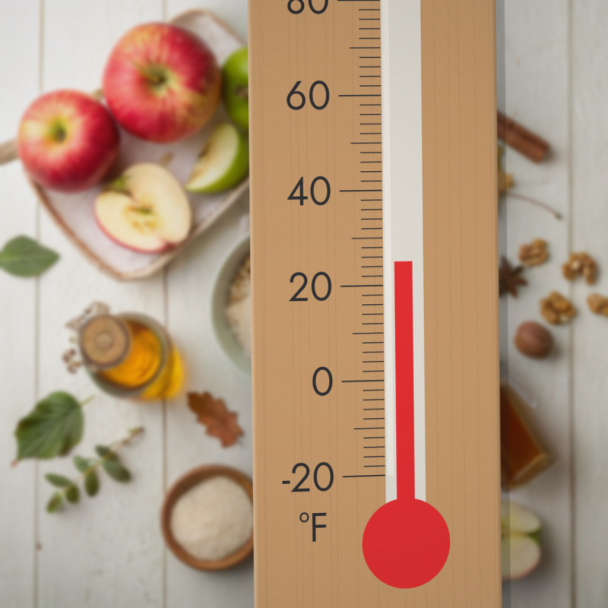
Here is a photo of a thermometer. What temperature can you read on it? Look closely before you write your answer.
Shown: 25 °F
